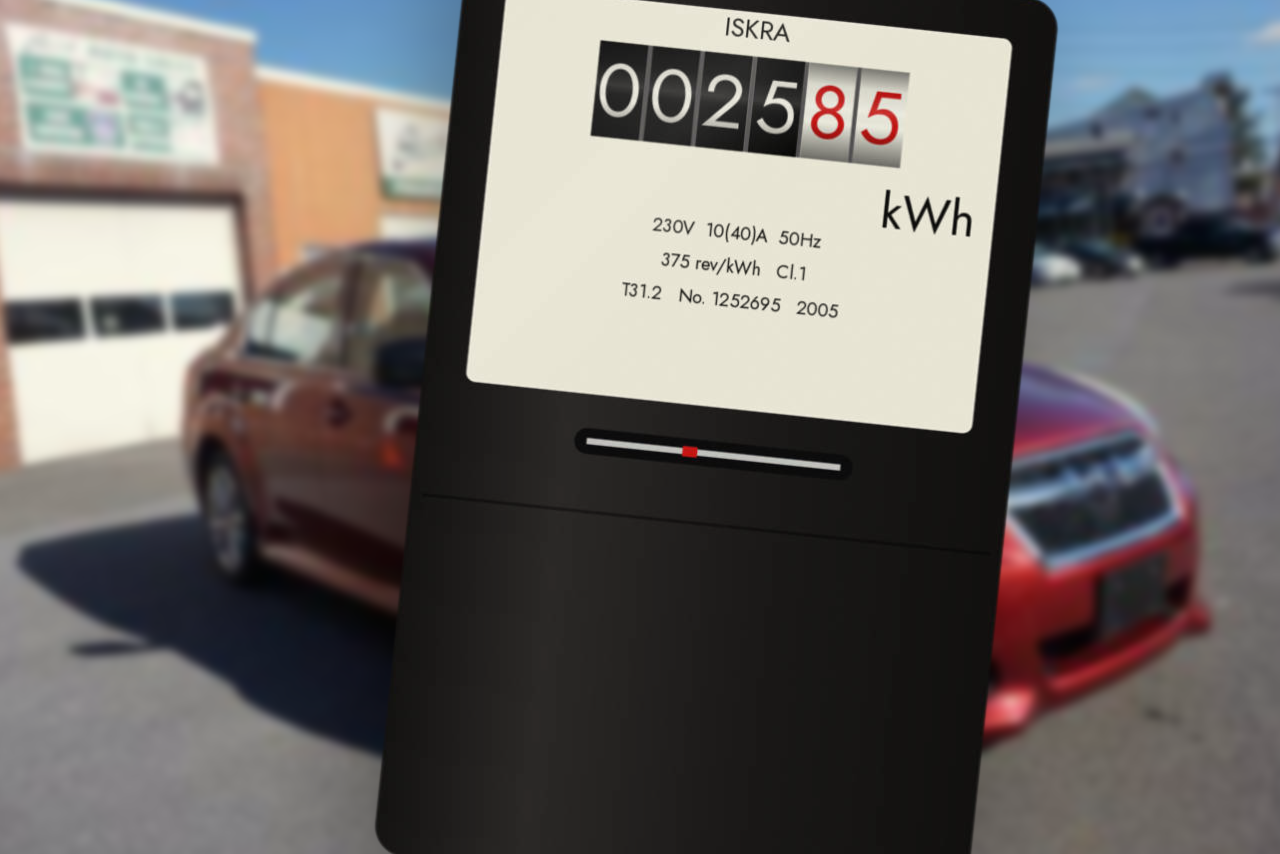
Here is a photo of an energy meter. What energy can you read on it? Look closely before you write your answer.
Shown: 25.85 kWh
